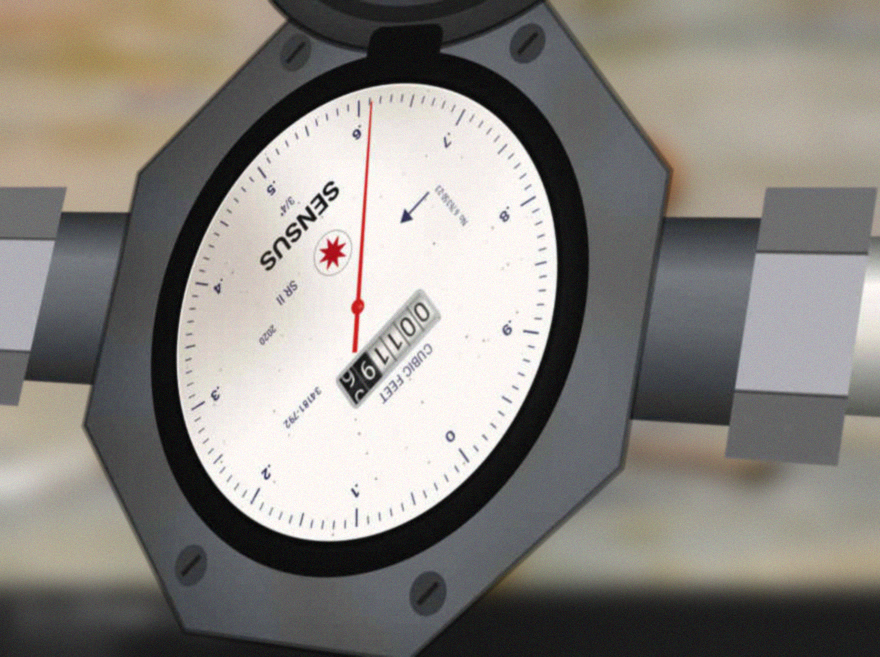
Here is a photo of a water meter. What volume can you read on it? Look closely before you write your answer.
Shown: 1195.61 ft³
